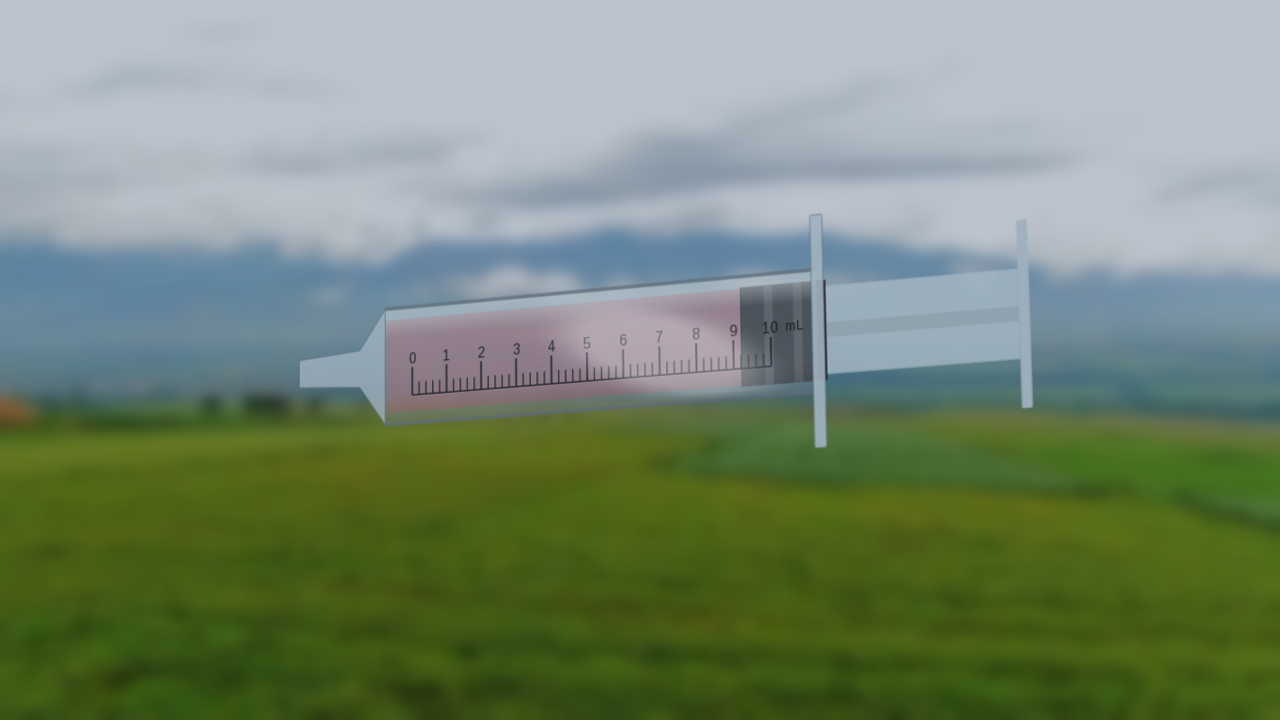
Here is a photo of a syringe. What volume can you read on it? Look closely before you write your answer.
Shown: 9.2 mL
